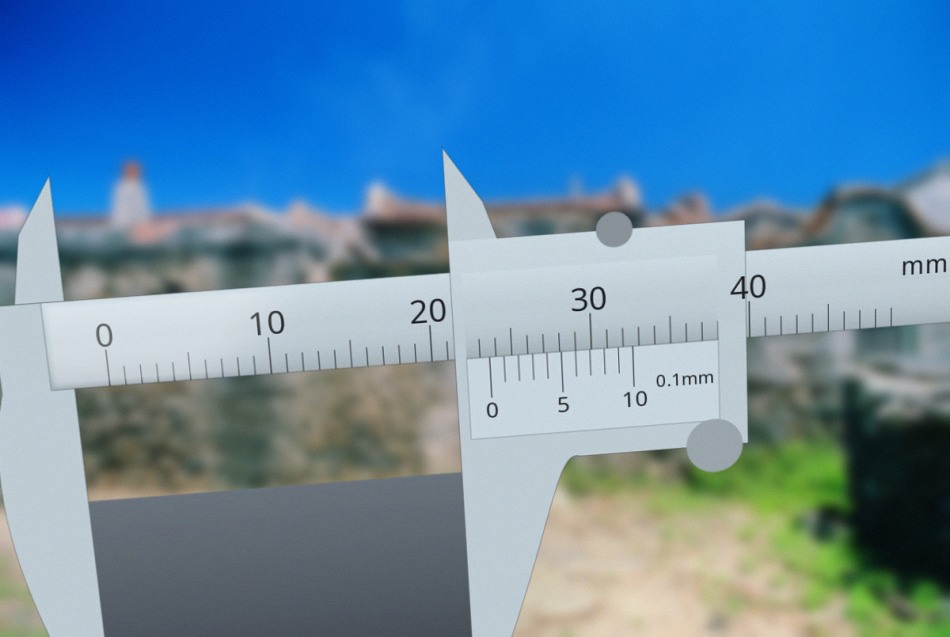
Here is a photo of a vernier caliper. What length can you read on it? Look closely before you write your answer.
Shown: 23.6 mm
